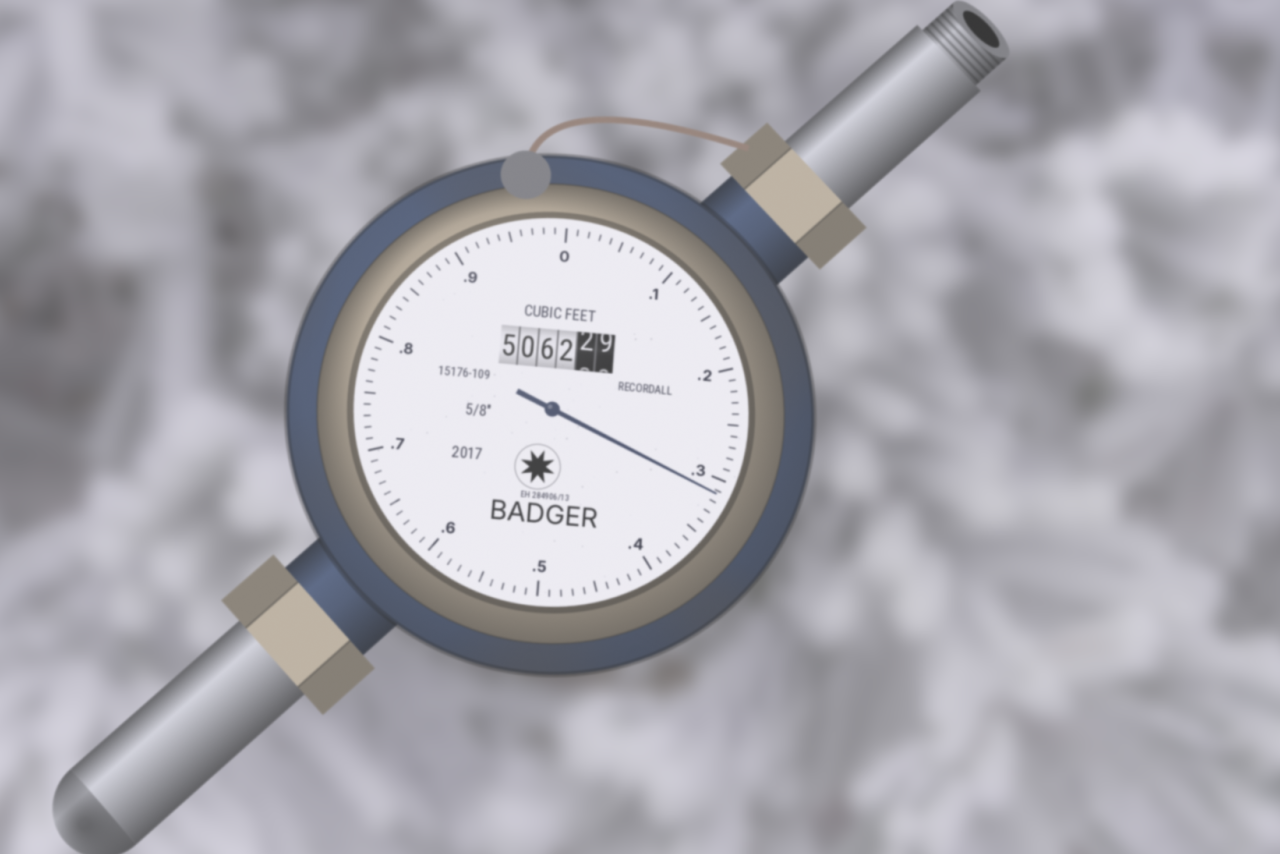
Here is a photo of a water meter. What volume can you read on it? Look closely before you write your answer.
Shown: 506229.31 ft³
